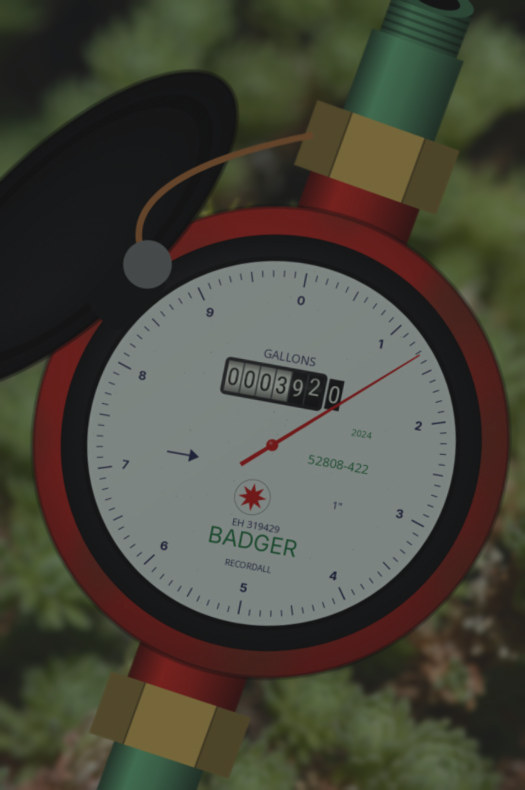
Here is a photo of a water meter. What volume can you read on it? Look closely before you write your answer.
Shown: 3921.3 gal
